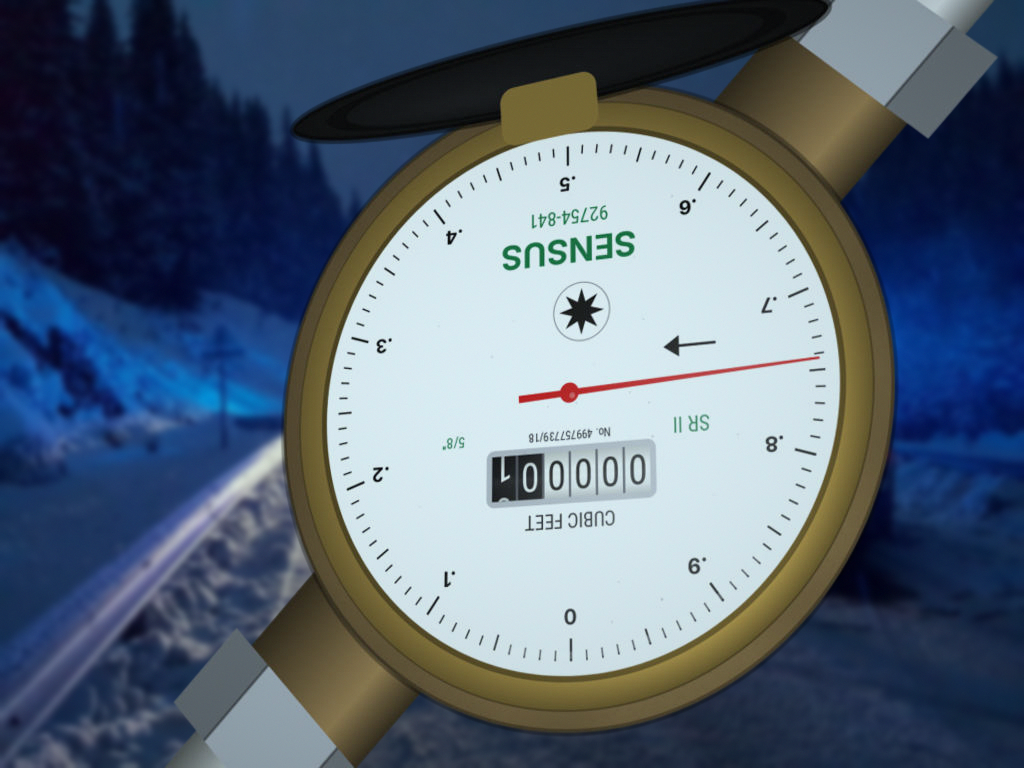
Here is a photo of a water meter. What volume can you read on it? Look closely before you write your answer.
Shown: 0.74 ft³
